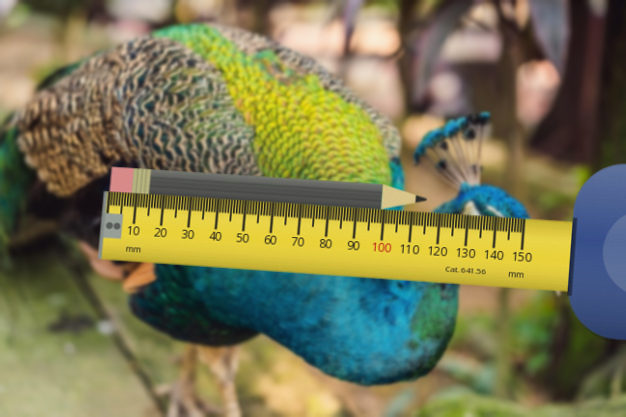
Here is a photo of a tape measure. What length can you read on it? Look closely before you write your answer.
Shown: 115 mm
